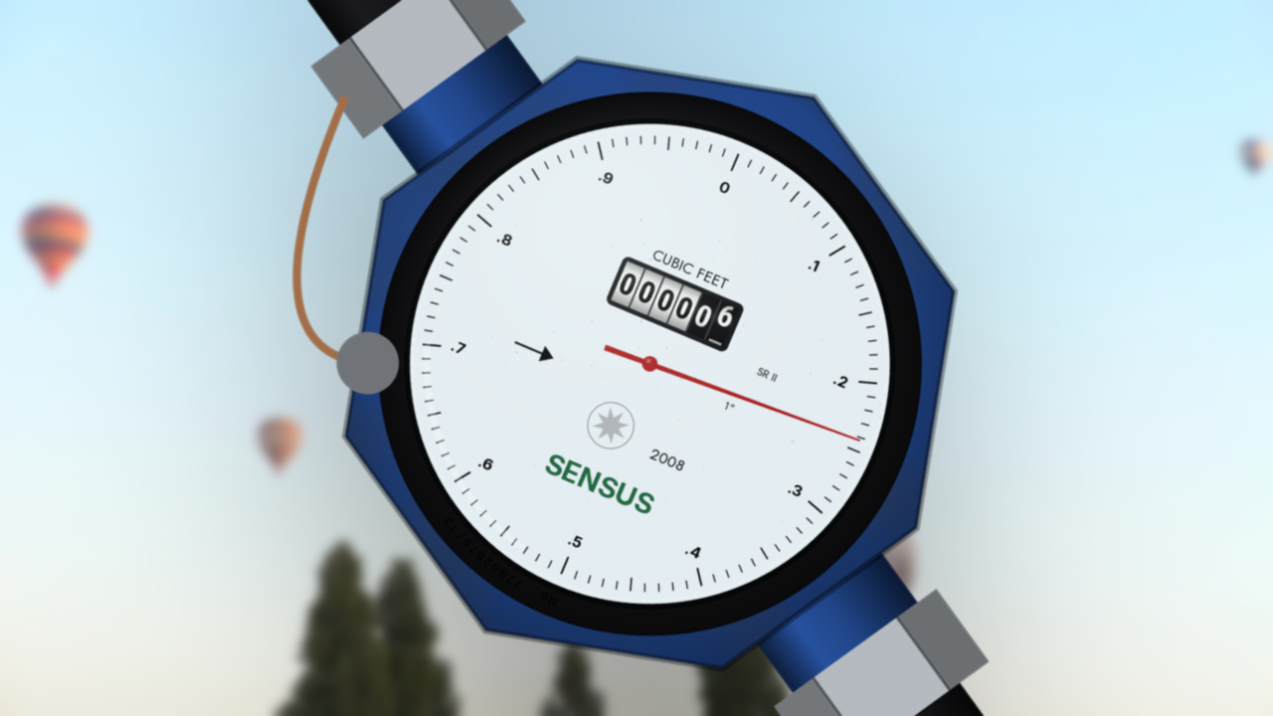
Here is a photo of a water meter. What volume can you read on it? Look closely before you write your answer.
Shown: 6.24 ft³
